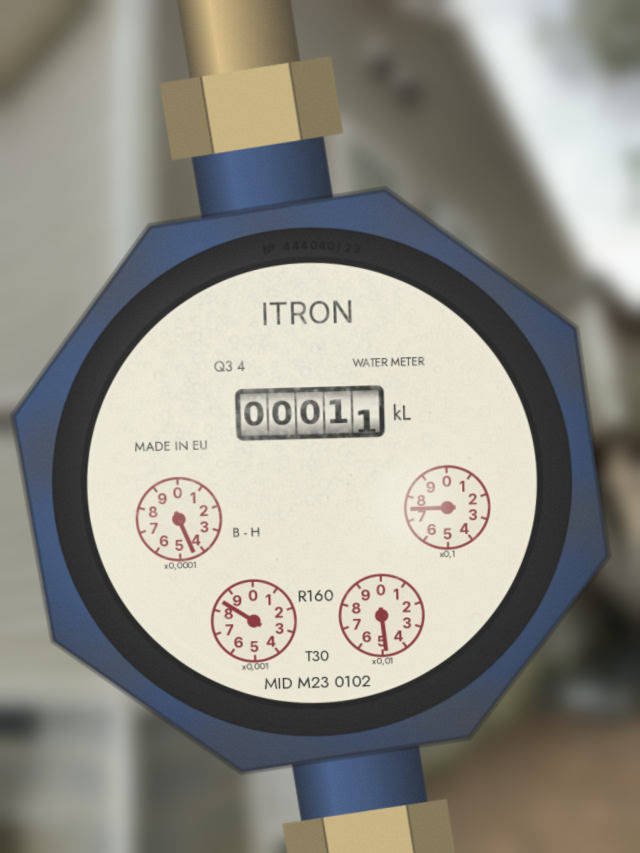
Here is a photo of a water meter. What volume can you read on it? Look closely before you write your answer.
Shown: 10.7484 kL
